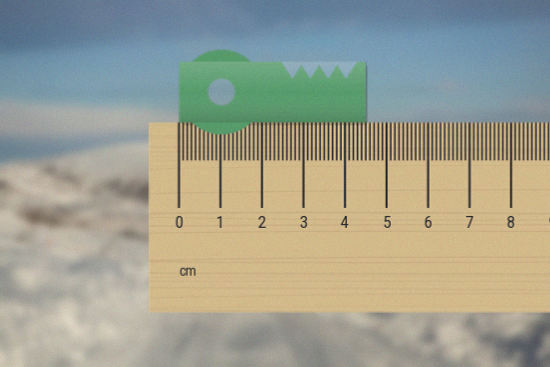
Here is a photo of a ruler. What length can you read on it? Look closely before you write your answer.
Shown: 4.5 cm
